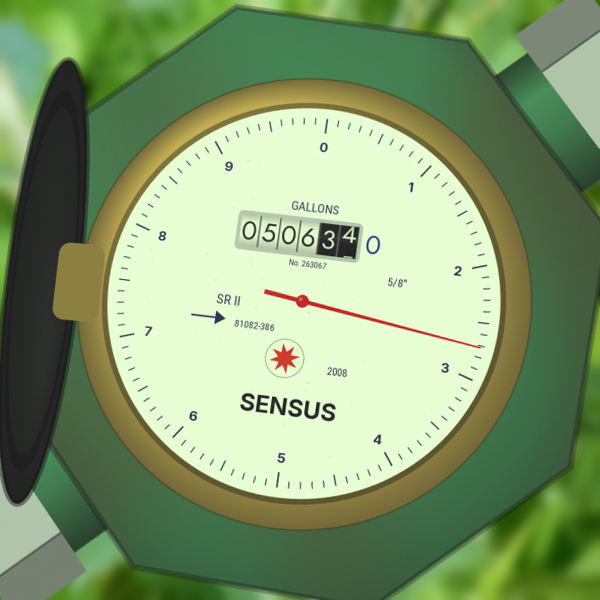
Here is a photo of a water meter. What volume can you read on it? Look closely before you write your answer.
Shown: 506342.7 gal
